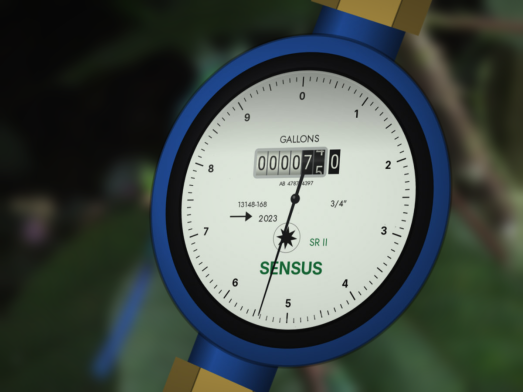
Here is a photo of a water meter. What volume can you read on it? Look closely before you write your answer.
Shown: 745.4 gal
